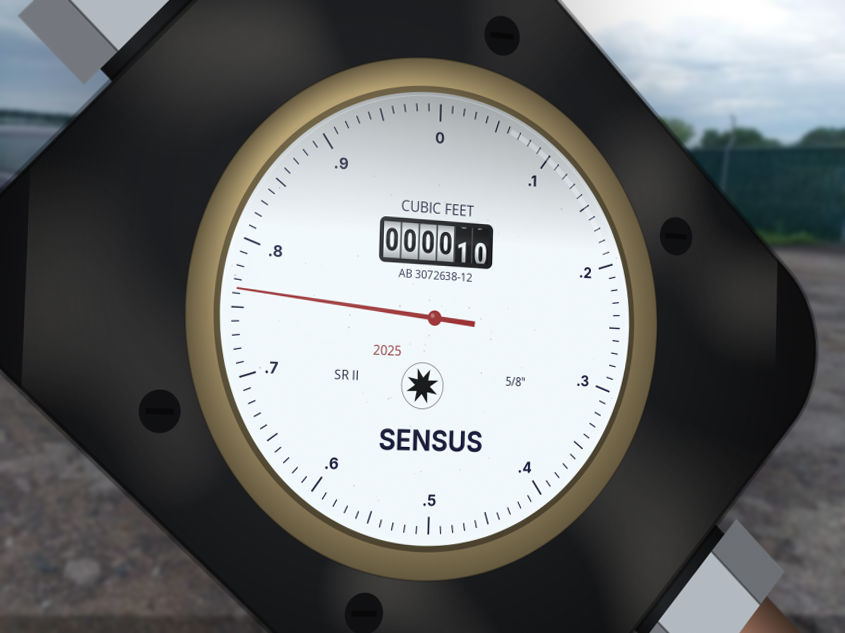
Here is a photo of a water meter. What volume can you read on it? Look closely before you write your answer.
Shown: 9.76 ft³
